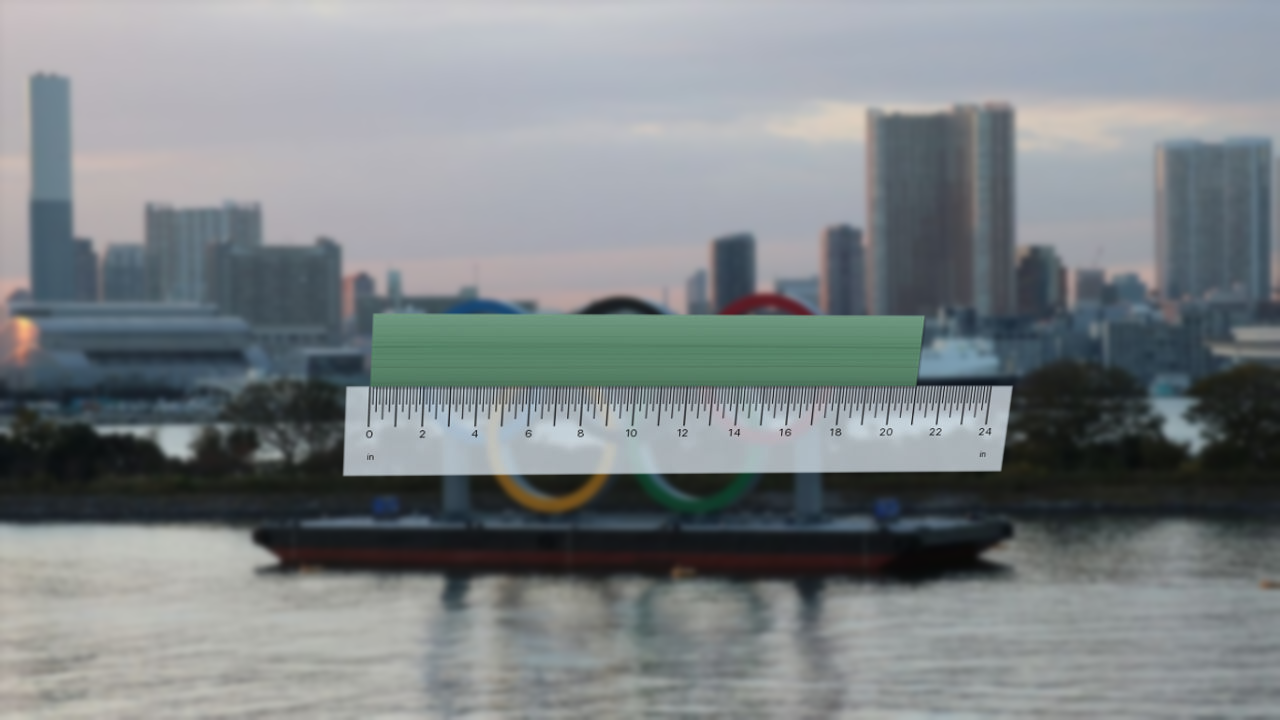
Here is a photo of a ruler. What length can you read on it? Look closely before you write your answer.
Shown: 21 in
